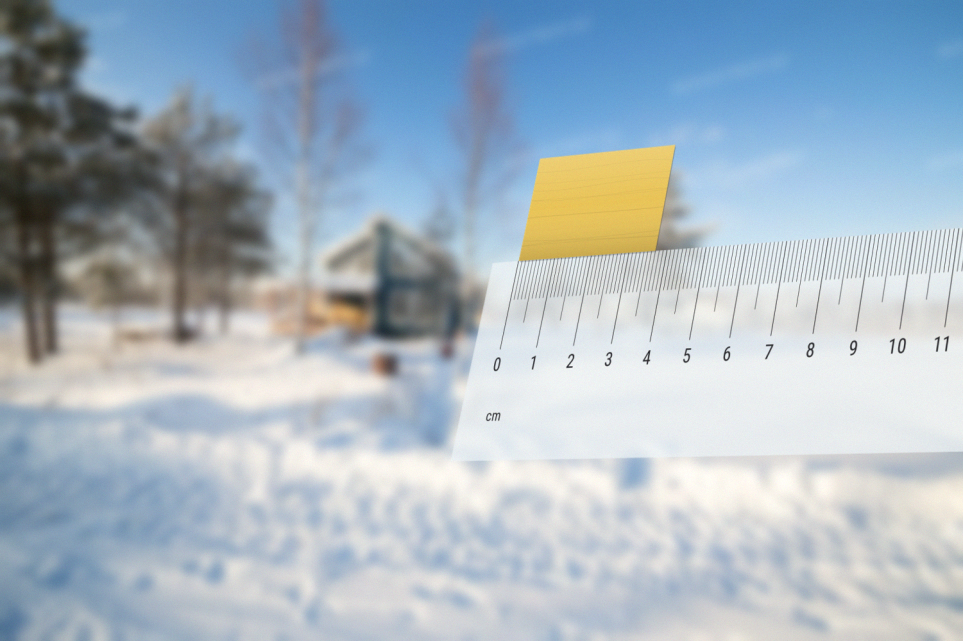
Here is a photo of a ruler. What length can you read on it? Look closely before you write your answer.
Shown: 3.7 cm
